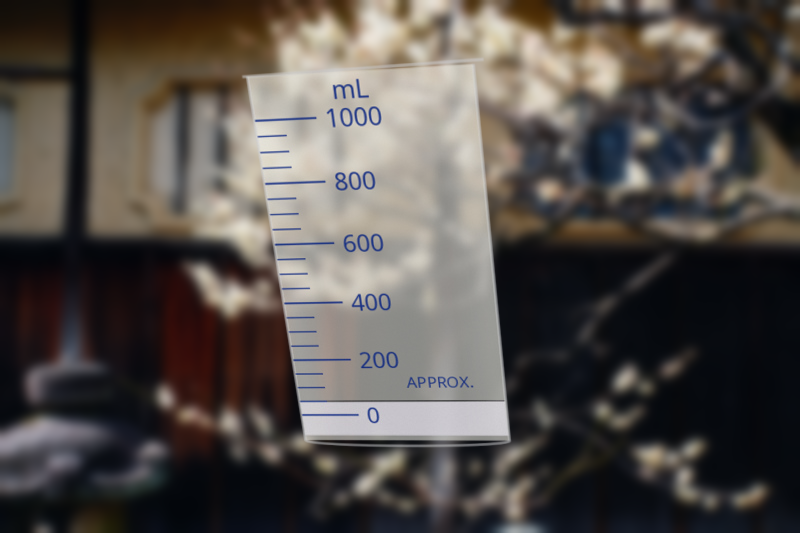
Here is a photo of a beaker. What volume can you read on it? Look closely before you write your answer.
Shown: 50 mL
